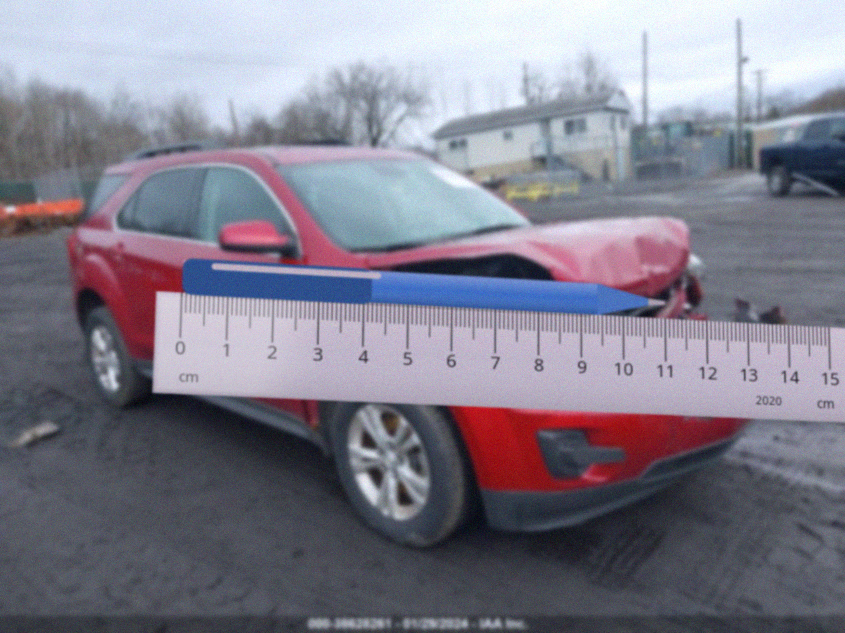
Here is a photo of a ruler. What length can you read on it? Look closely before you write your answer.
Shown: 11 cm
